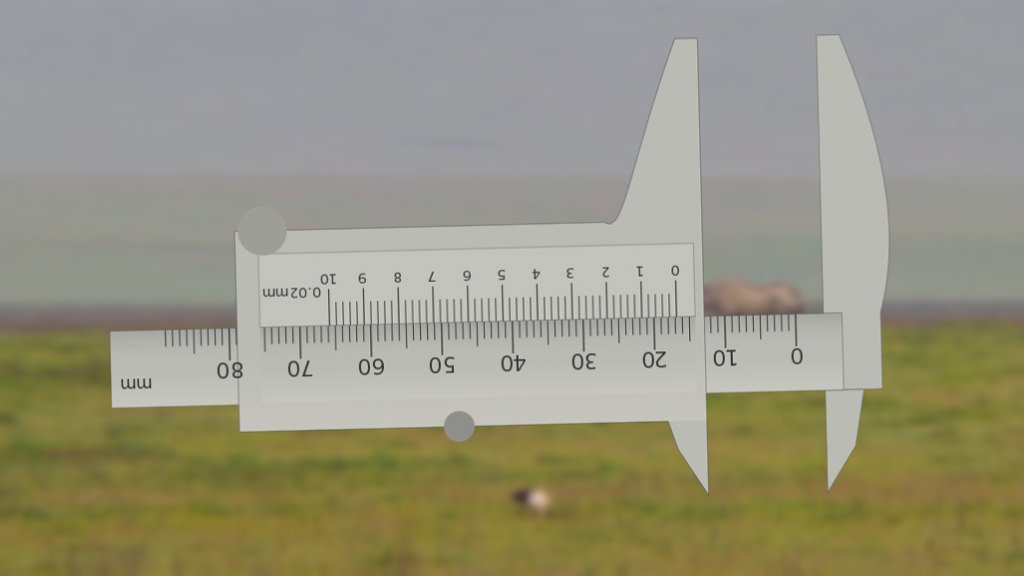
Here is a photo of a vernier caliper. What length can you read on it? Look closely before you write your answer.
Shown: 16.8 mm
